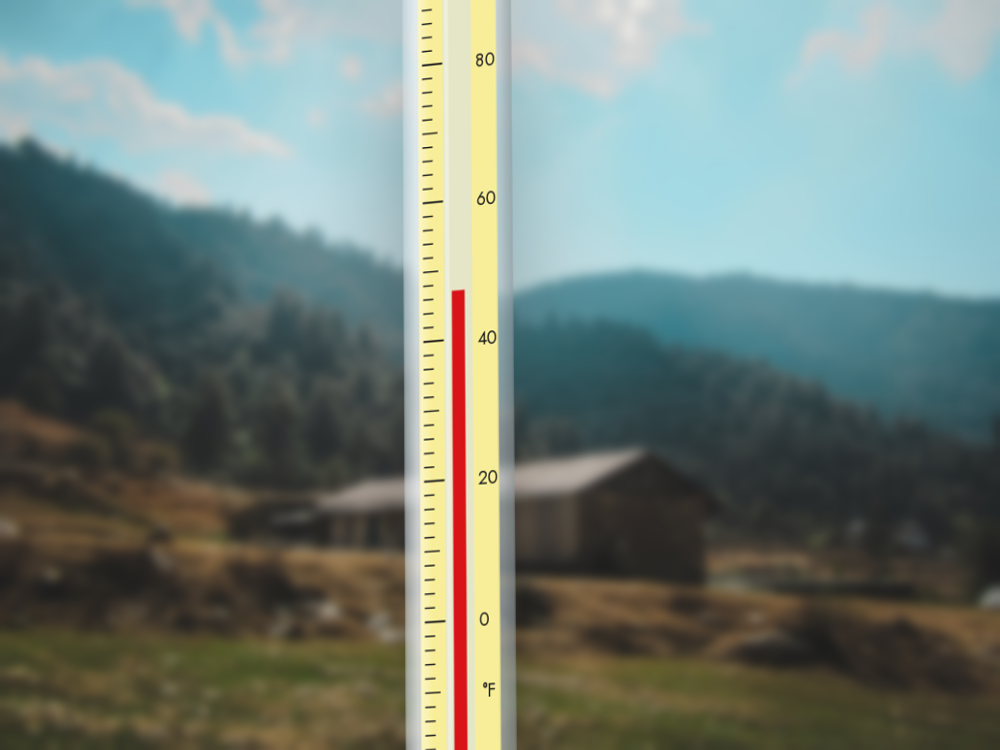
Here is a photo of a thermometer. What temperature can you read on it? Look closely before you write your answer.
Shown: 47 °F
